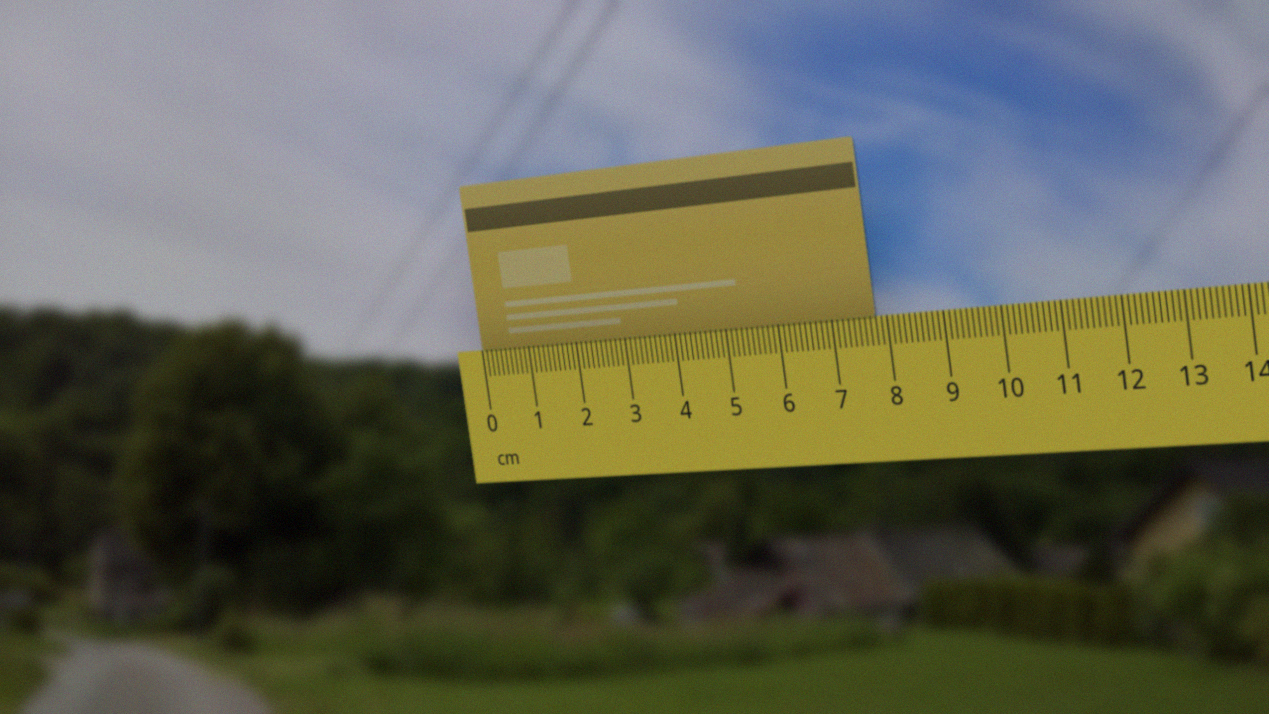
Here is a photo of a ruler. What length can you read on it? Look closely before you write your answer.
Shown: 7.8 cm
